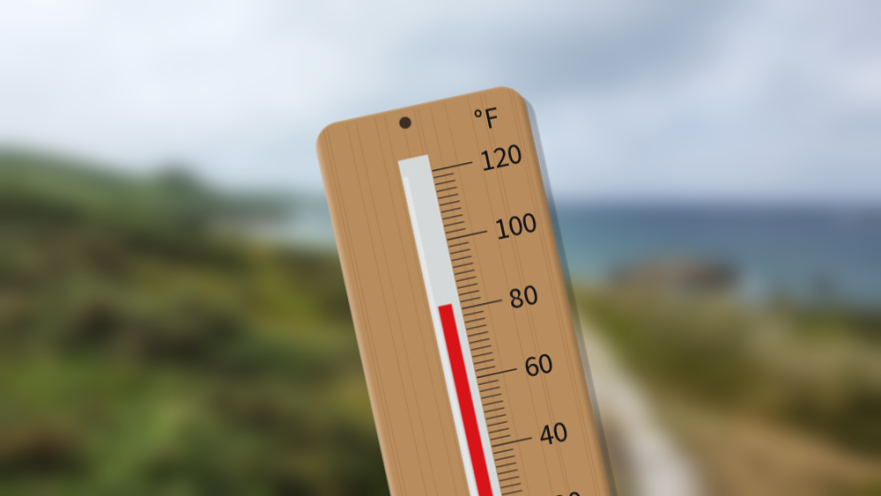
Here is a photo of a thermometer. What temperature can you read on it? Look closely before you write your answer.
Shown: 82 °F
